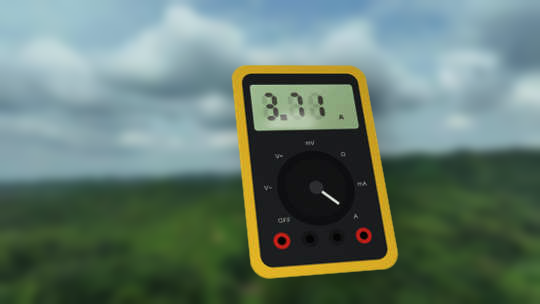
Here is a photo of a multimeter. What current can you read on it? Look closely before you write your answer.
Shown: 3.71 A
